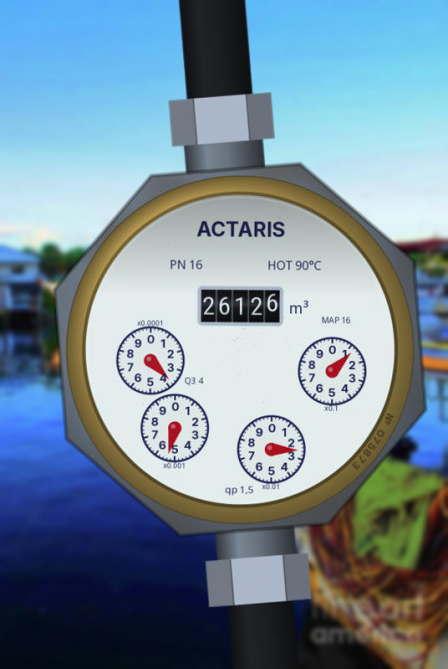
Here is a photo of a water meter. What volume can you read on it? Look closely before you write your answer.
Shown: 26126.1253 m³
